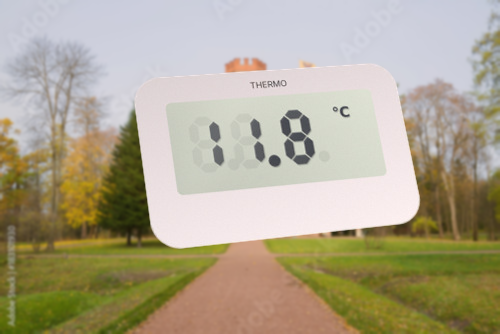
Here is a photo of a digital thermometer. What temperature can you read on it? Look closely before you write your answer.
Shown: 11.8 °C
